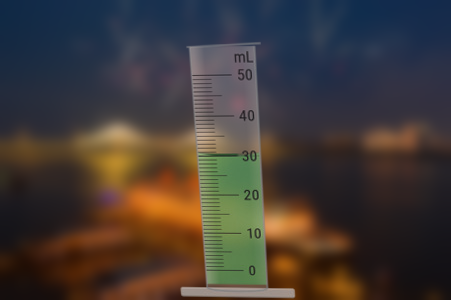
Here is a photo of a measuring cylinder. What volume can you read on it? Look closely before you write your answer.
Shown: 30 mL
